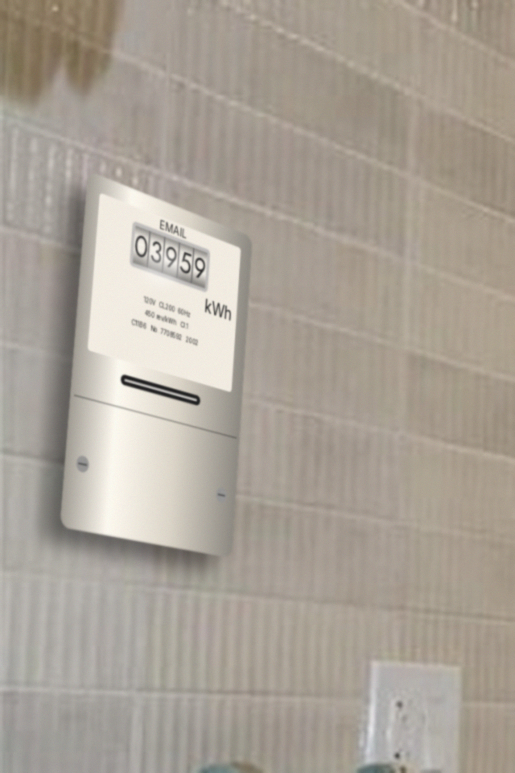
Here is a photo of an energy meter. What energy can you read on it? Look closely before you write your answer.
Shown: 3959 kWh
